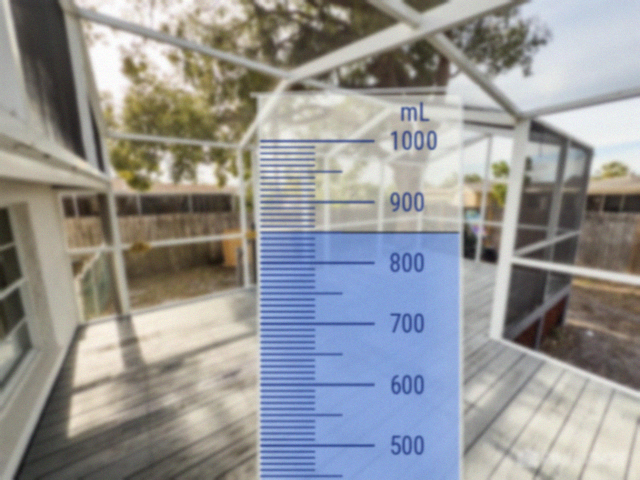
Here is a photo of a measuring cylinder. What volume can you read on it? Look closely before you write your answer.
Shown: 850 mL
